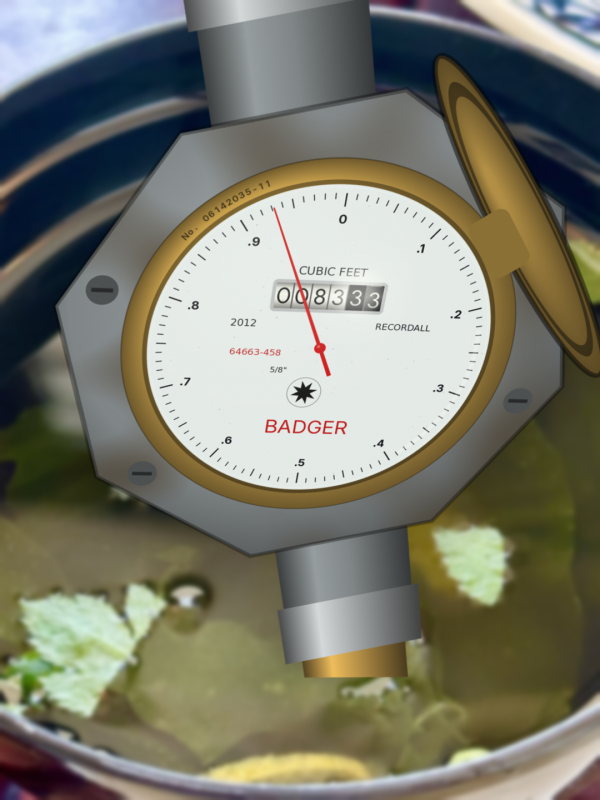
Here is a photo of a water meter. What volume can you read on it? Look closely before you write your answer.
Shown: 8332.93 ft³
